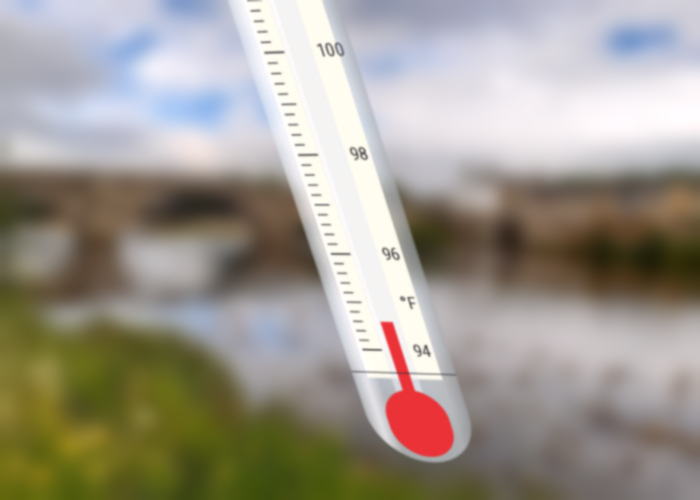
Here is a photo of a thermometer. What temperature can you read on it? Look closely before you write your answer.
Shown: 94.6 °F
